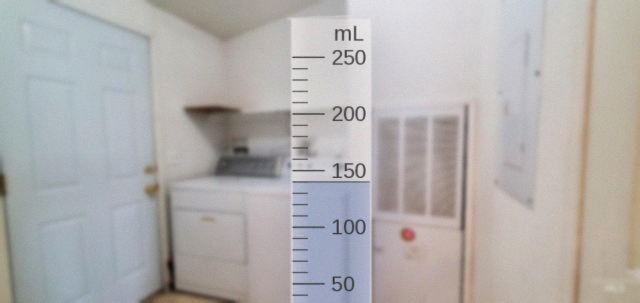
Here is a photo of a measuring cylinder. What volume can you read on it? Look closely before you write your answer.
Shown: 140 mL
